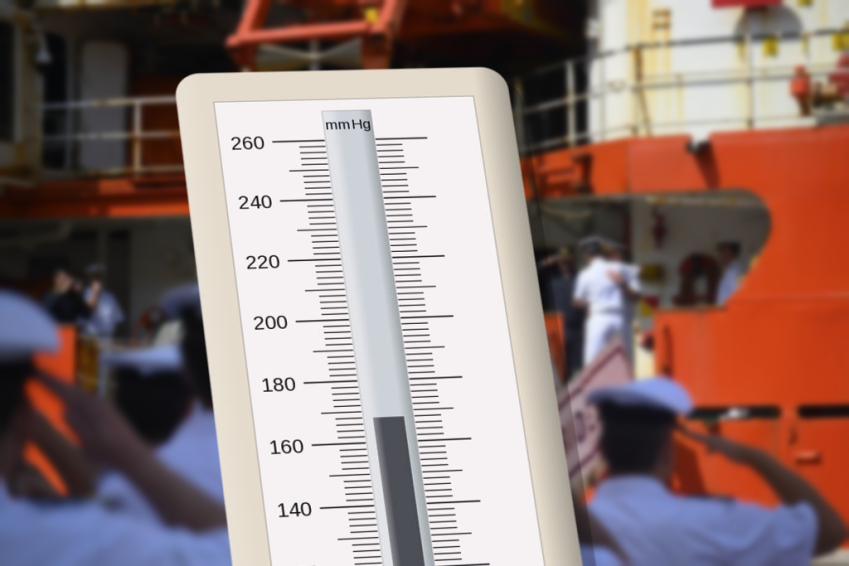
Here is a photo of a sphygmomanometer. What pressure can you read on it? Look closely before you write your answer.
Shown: 168 mmHg
